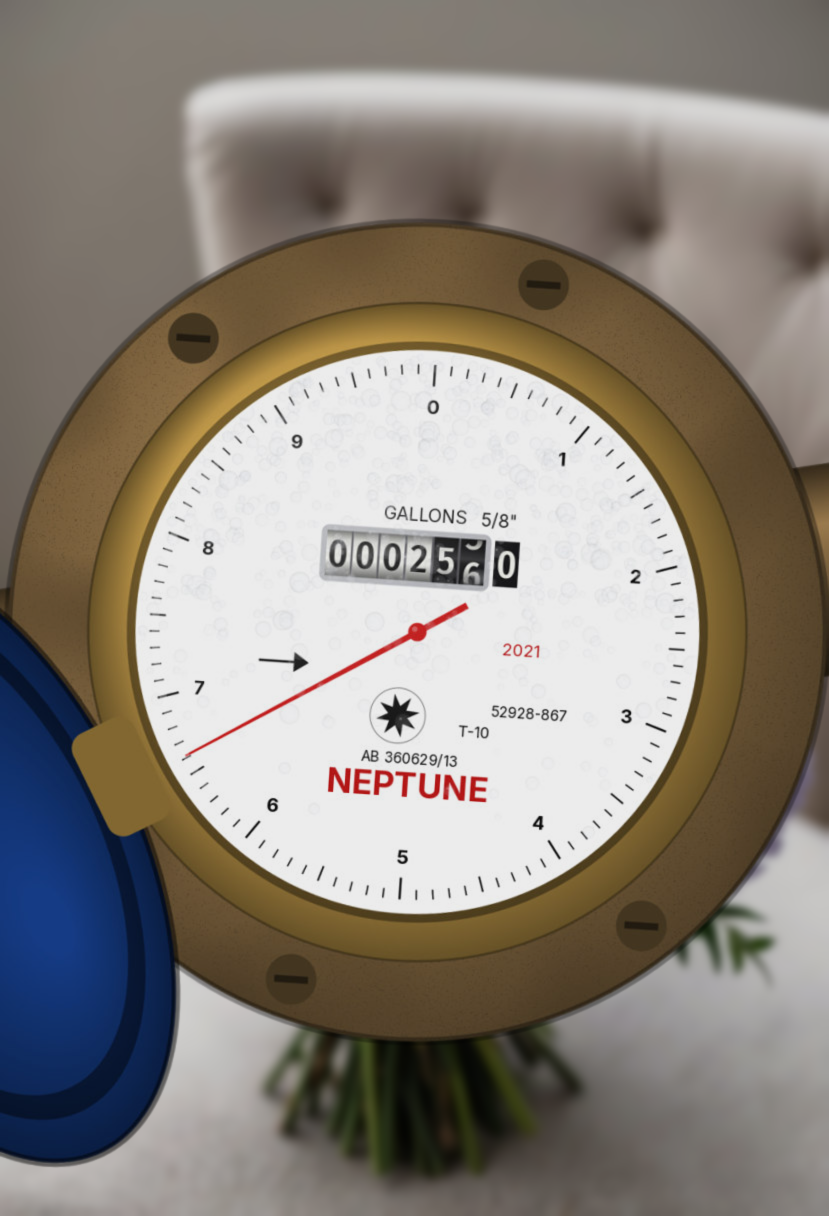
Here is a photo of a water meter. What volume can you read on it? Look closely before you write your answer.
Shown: 2556.6 gal
